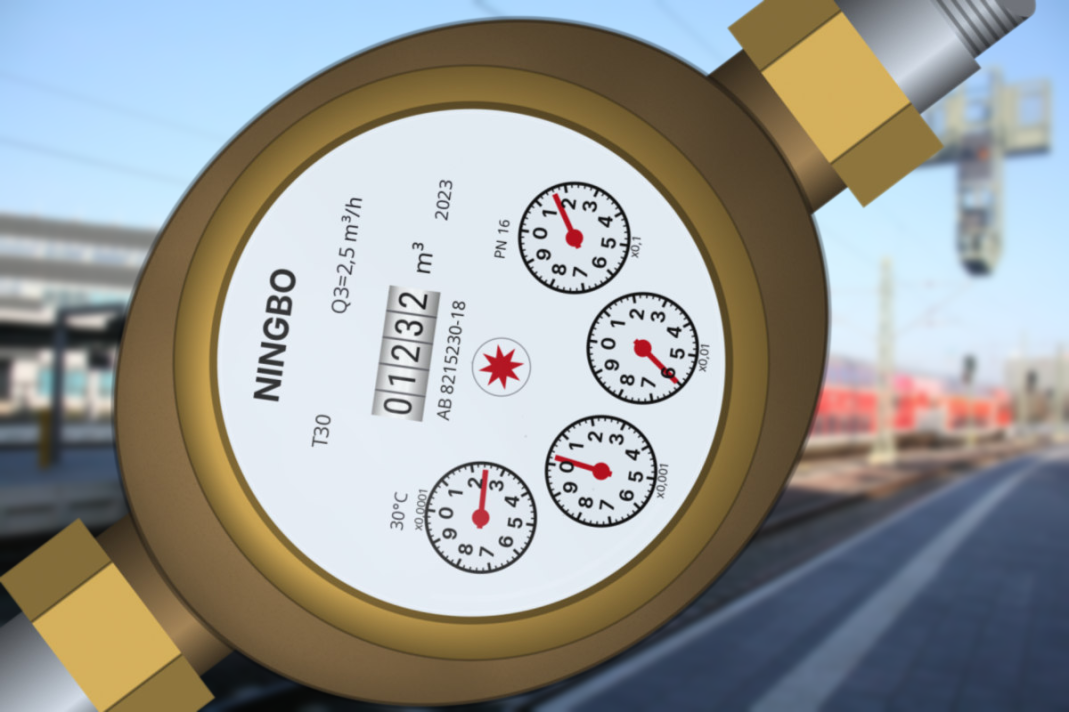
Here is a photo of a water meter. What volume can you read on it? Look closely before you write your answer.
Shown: 1232.1602 m³
